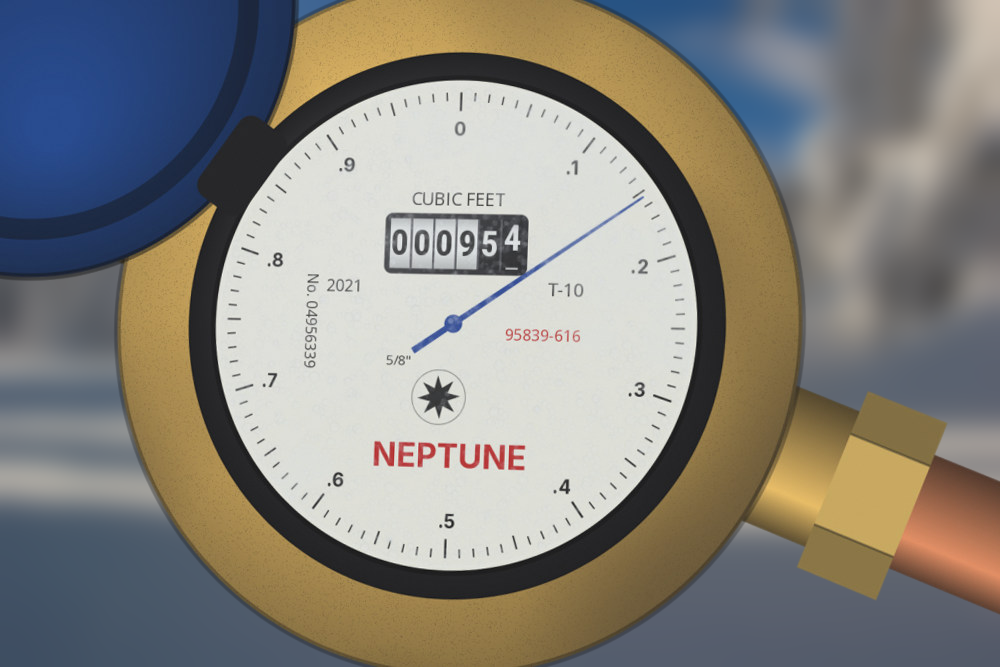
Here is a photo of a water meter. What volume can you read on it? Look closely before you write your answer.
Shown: 954.15 ft³
